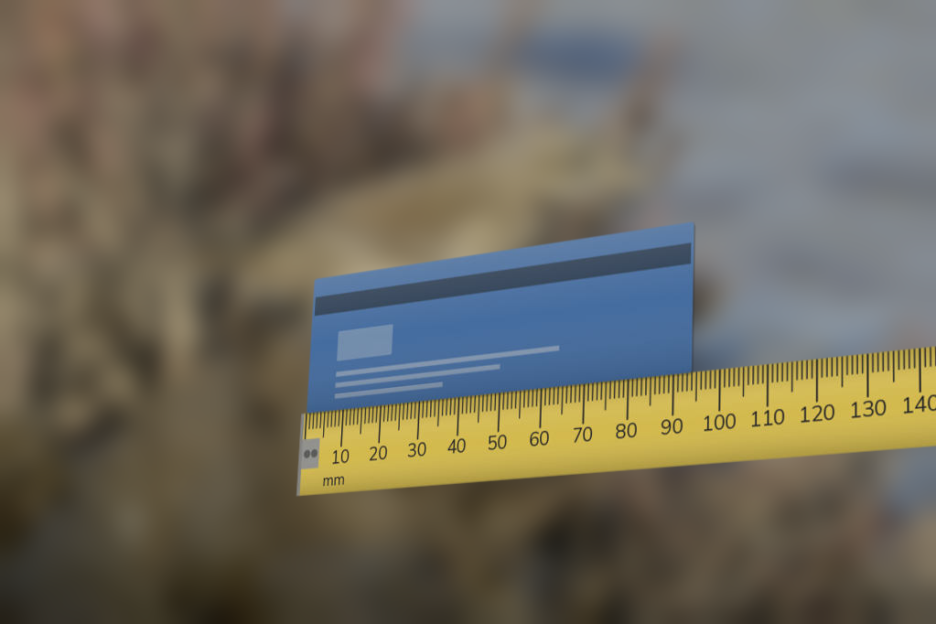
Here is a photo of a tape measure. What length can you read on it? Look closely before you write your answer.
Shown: 94 mm
